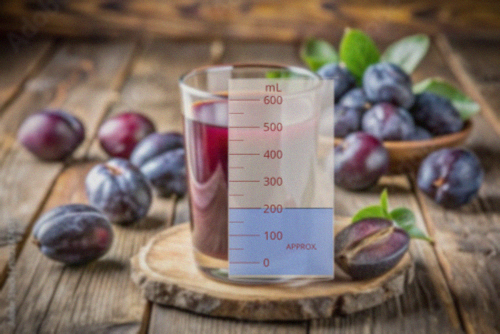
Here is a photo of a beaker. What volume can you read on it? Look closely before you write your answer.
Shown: 200 mL
